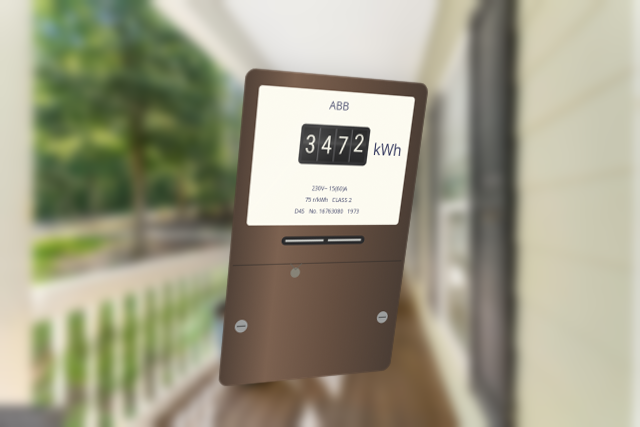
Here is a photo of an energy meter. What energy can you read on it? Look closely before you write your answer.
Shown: 3472 kWh
